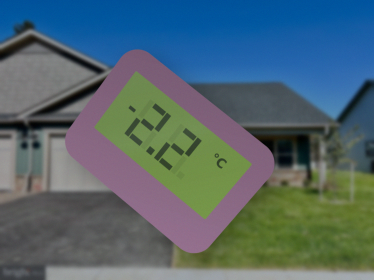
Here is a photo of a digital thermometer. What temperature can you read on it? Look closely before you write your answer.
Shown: -2.2 °C
